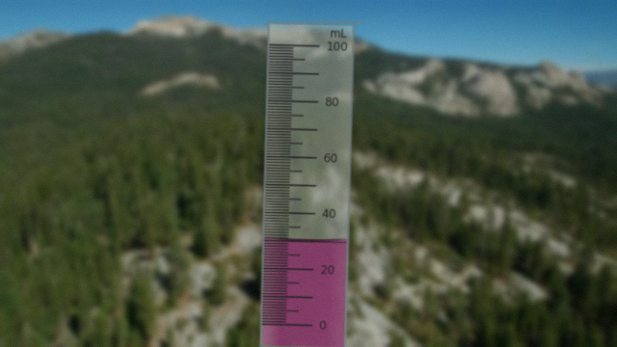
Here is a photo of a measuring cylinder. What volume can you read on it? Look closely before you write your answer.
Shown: 30 mL
